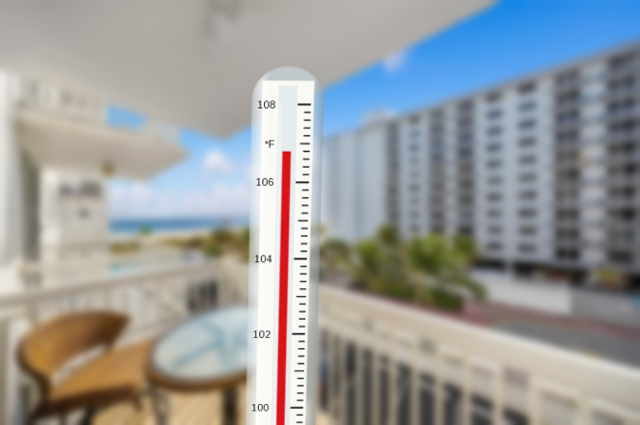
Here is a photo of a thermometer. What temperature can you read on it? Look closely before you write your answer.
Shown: 106.8 °F
